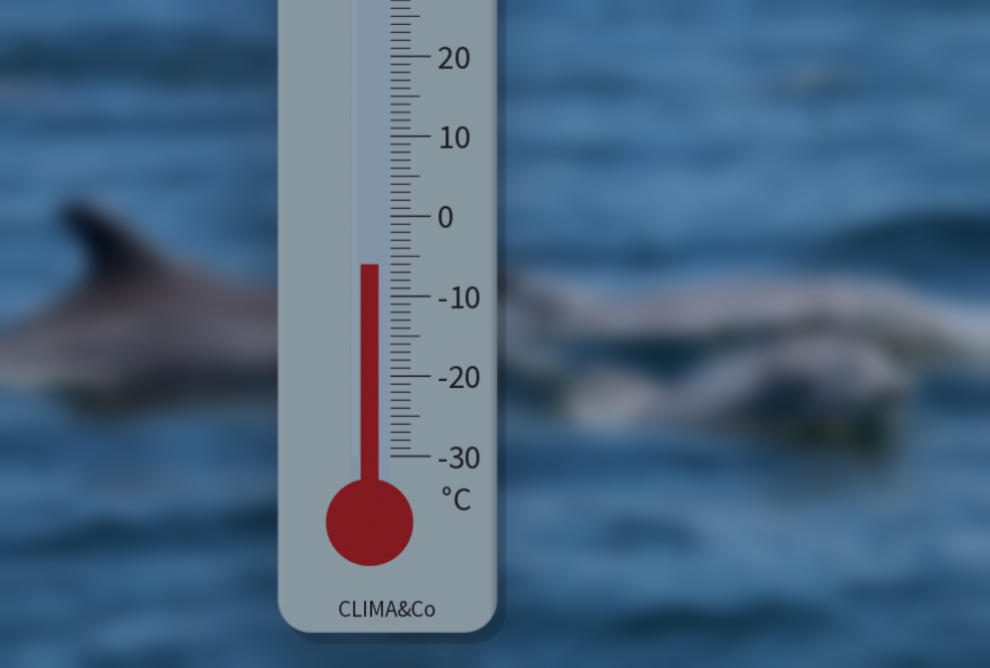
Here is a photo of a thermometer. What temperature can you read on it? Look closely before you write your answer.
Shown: -6 °C
